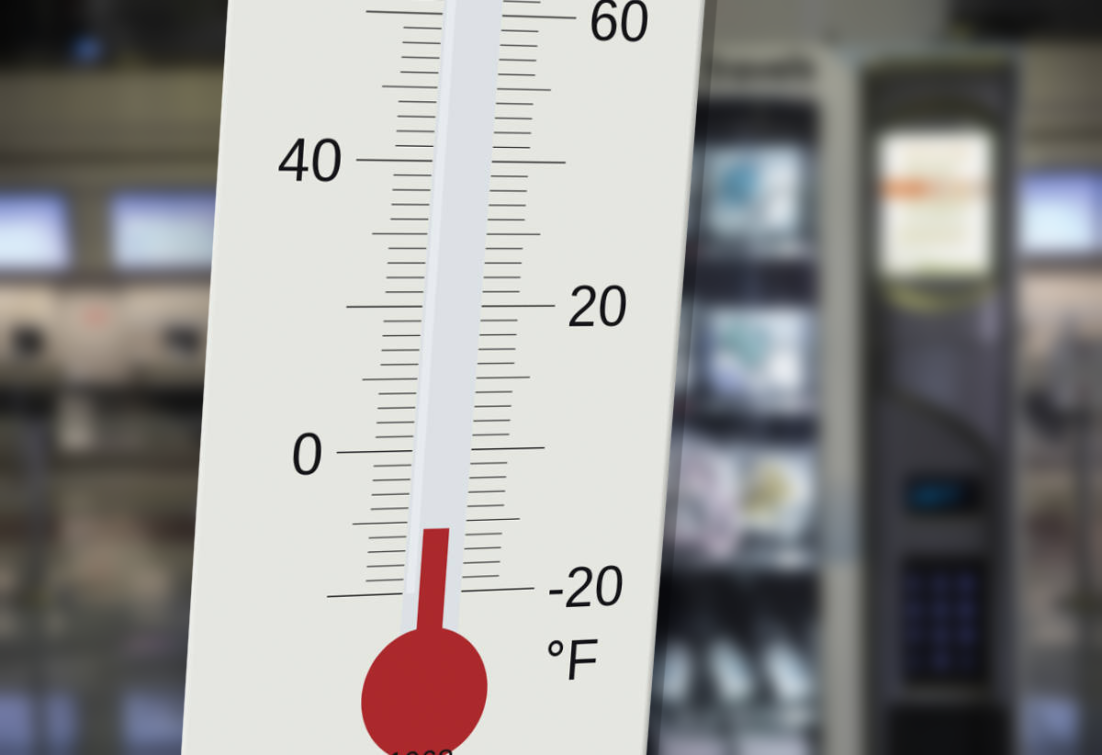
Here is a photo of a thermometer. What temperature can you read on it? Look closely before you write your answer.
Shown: -11 °F
